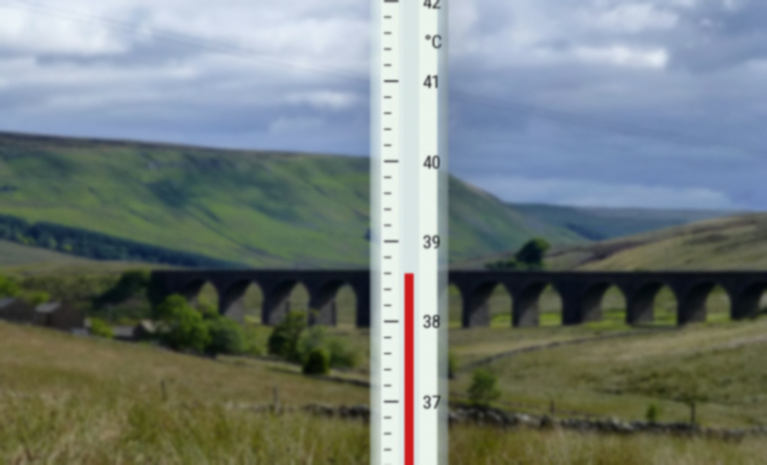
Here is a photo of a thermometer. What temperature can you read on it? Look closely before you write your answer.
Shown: 38.6 °C
